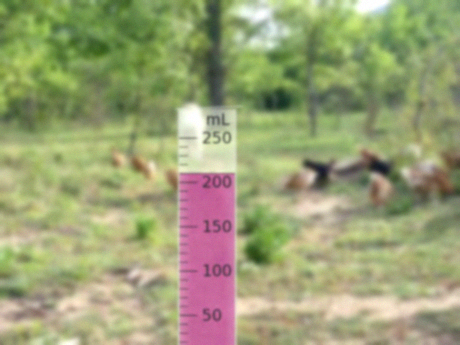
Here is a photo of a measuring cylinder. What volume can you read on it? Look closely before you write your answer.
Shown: 210 mL
